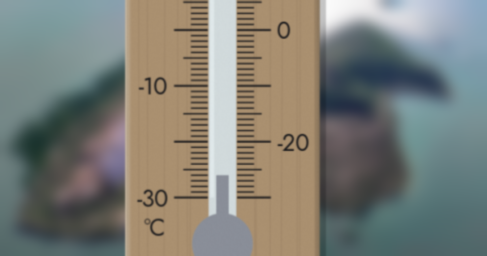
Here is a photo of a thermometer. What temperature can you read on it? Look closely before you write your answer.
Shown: -26 °C
